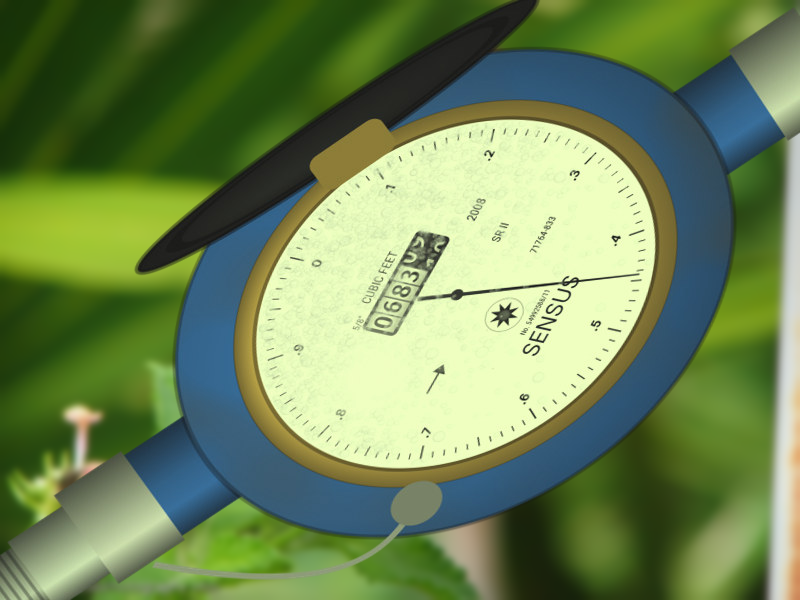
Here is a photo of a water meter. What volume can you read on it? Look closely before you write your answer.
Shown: 68309.44 ft³
